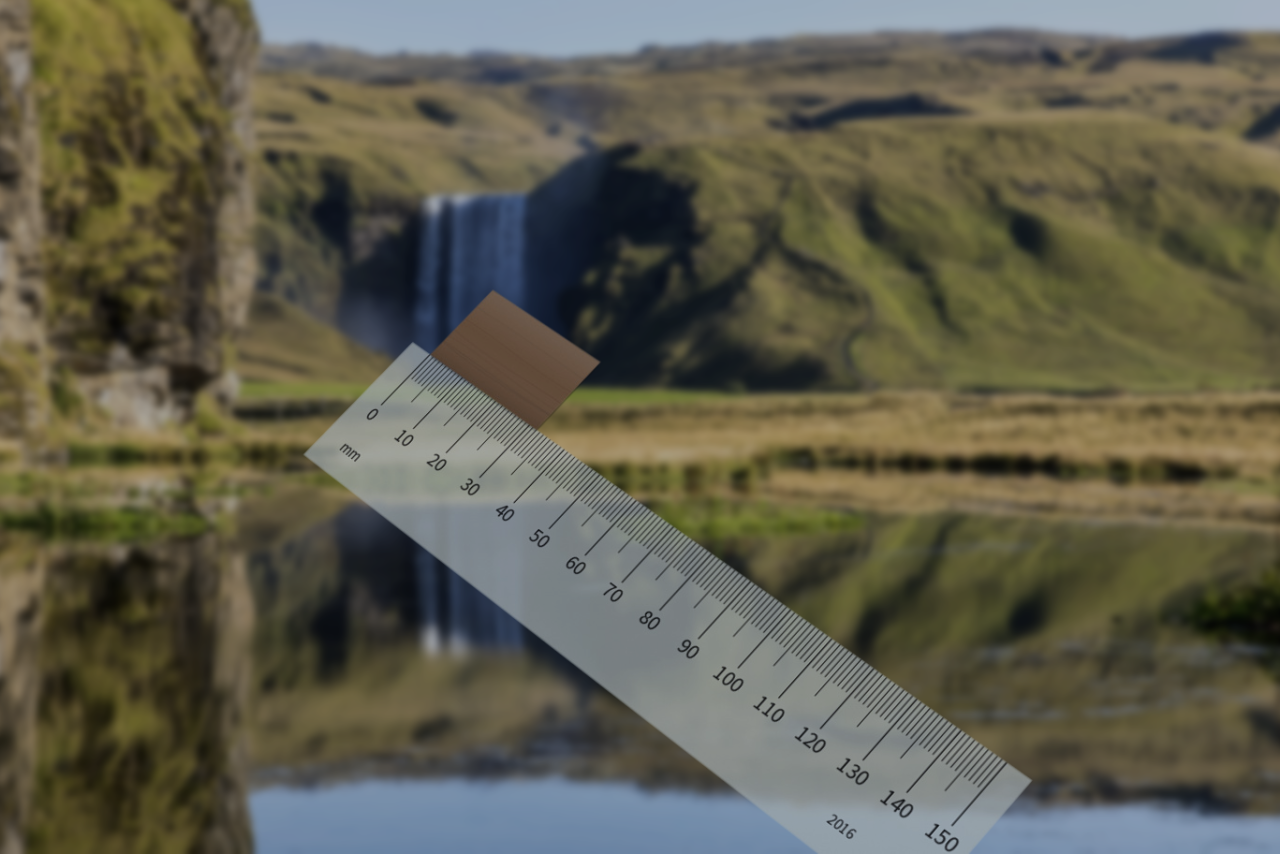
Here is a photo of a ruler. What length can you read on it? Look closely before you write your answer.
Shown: 32 mm
